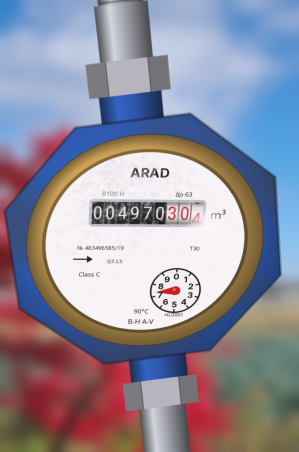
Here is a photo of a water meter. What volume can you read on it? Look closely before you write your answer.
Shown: 4970.3037 m³
